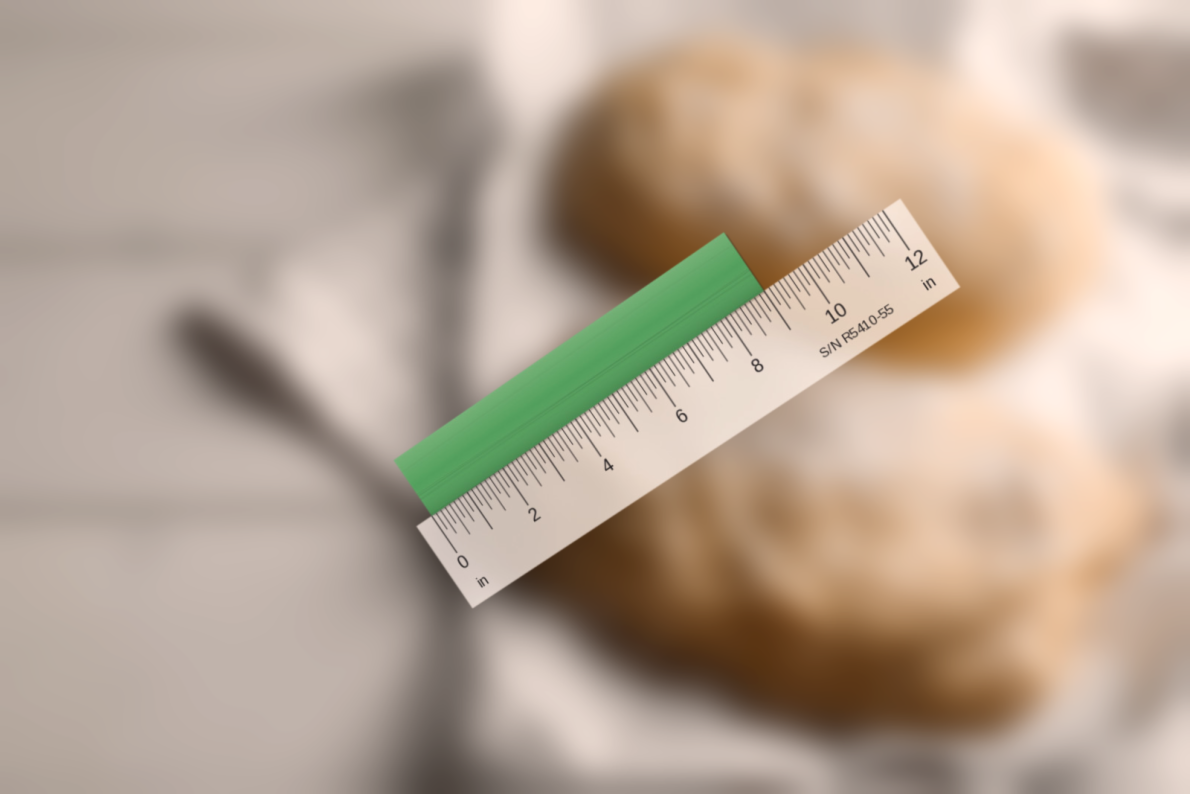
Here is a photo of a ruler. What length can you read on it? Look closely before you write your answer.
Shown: 9 in
